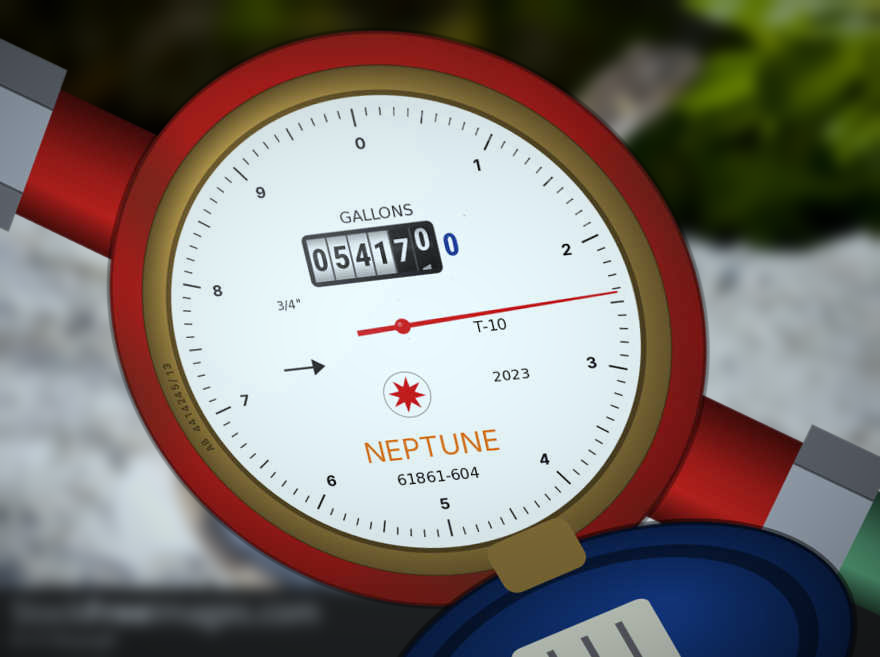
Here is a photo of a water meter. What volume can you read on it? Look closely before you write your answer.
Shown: 541702.4 gal
